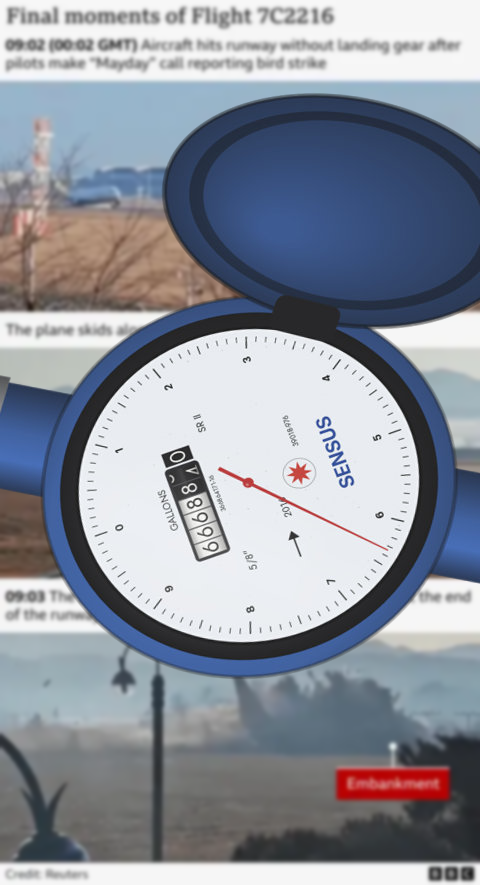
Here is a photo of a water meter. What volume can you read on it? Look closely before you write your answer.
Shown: 6668836.3 gal
